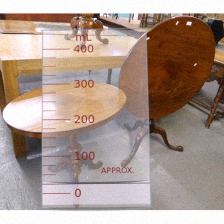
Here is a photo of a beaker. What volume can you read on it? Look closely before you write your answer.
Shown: 25 mL
